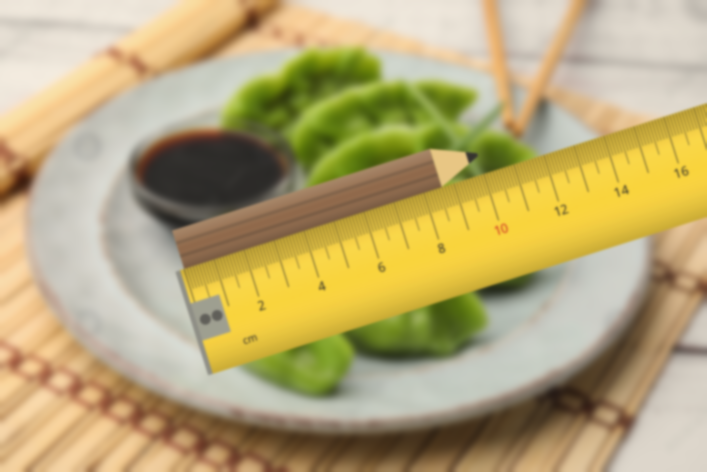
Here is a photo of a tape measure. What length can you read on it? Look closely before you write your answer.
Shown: 10 cm
